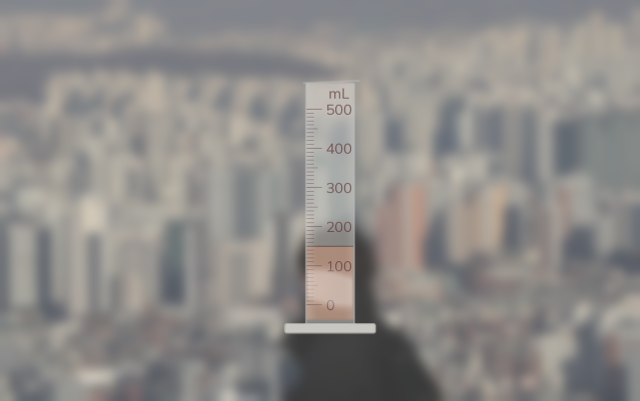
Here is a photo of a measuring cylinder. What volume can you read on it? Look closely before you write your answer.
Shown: 150 mL
